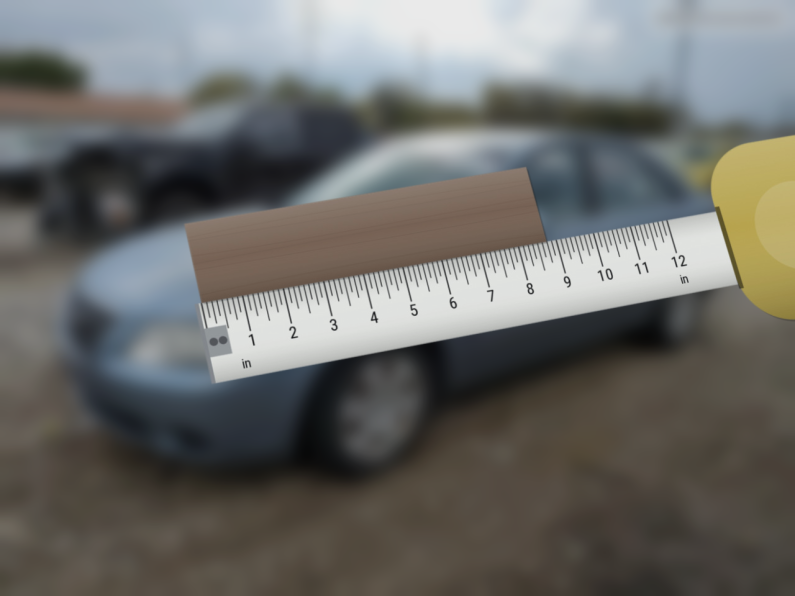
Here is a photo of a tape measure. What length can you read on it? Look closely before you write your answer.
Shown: 8.75 in
